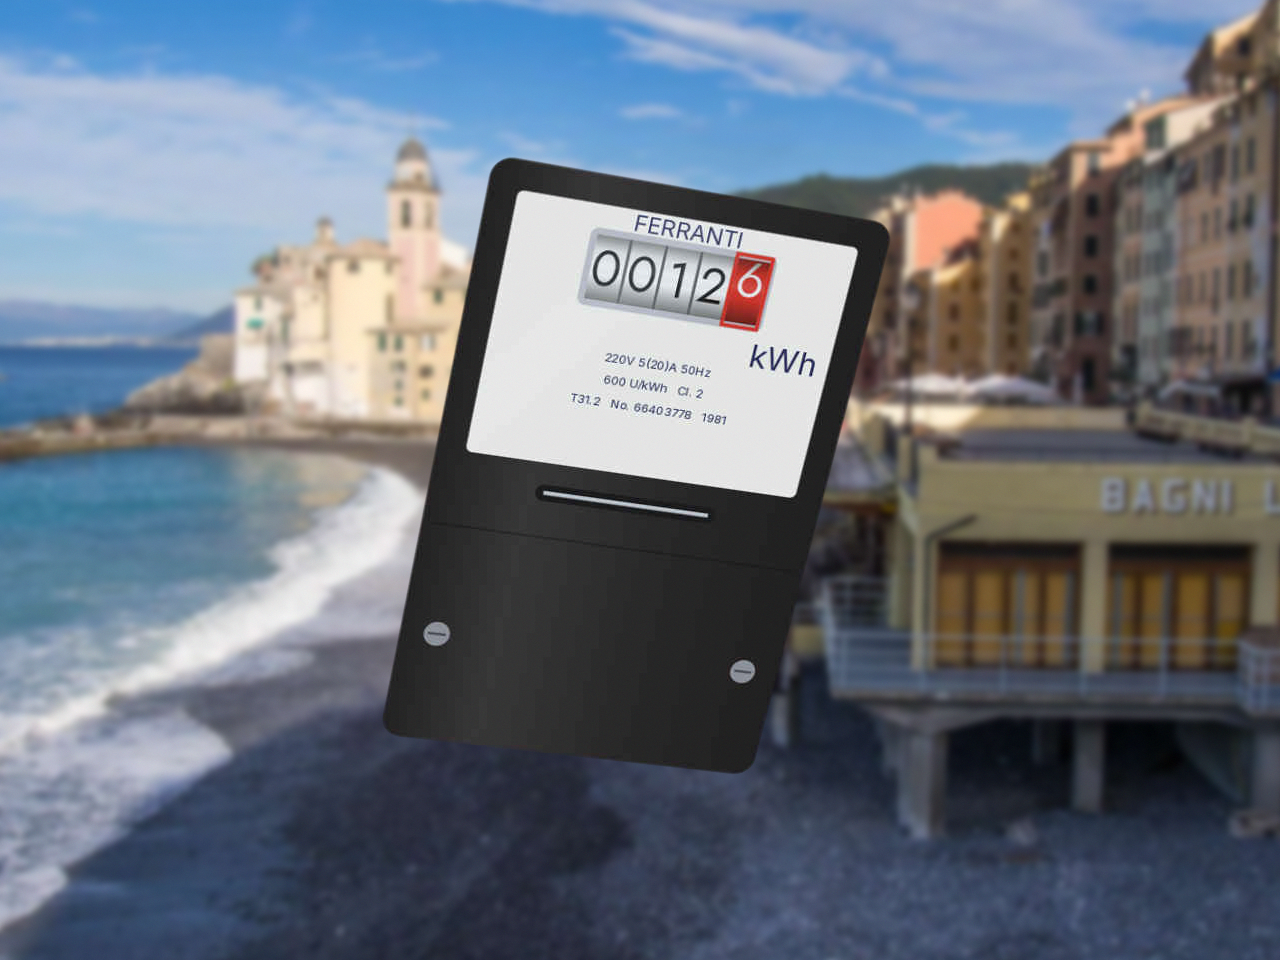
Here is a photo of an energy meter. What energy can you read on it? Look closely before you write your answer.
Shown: 12.6 kWh
